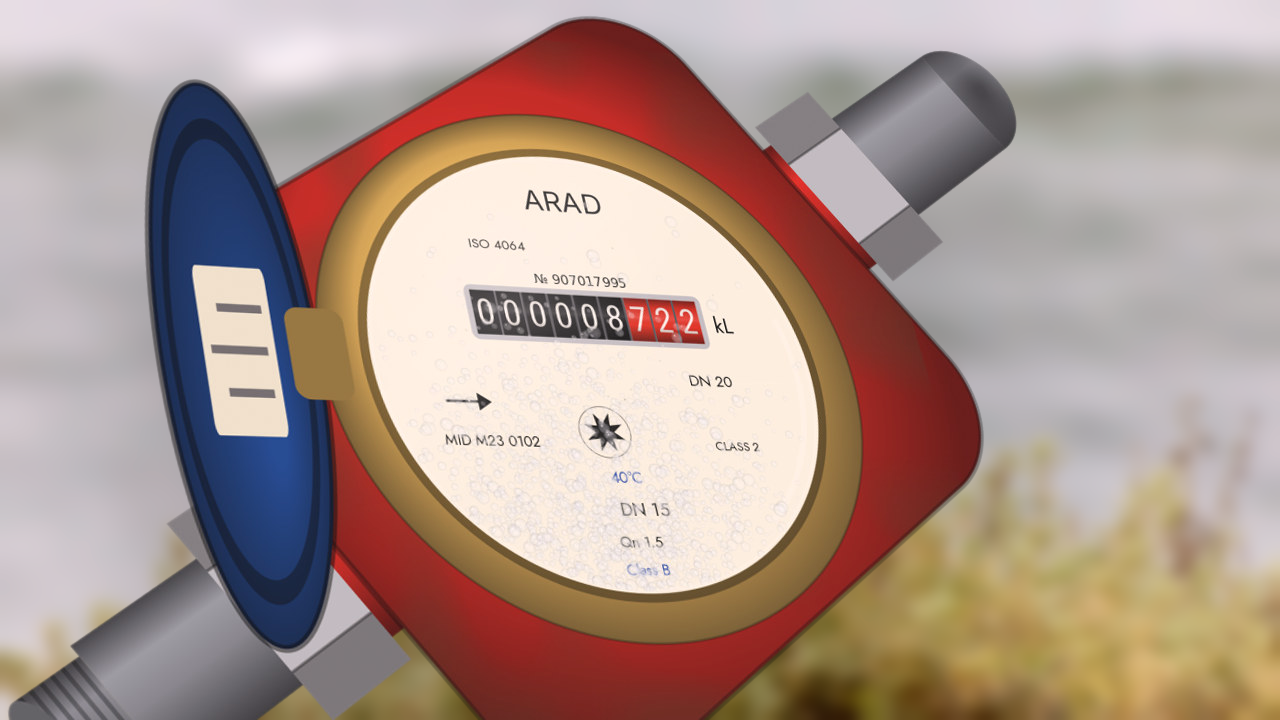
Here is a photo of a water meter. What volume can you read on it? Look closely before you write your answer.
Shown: 8.722 kL
